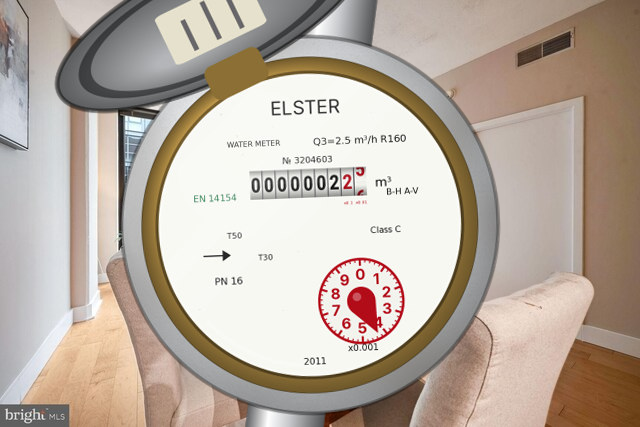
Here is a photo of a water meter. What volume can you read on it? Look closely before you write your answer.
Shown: 2.254 m³
